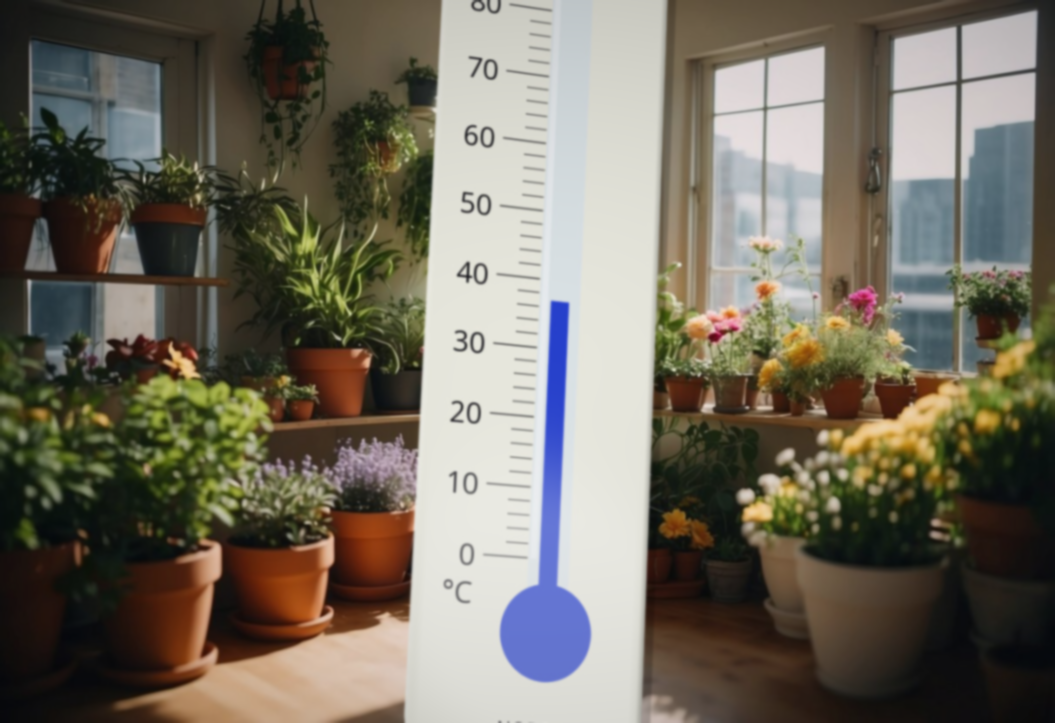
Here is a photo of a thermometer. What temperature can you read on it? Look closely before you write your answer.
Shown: 37 °C
